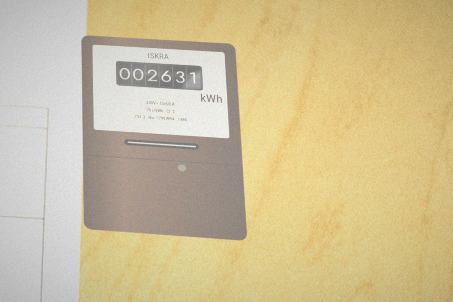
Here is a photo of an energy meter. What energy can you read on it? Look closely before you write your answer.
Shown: 2631 kWh
